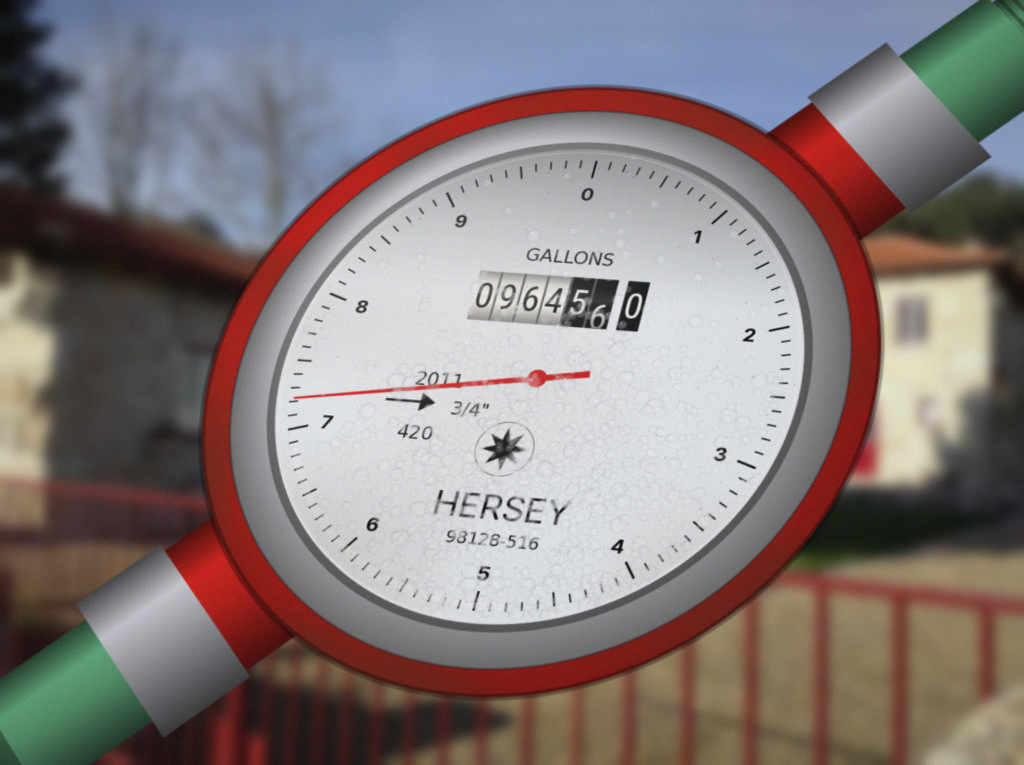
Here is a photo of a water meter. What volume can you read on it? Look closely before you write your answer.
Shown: 964557.2 gal
